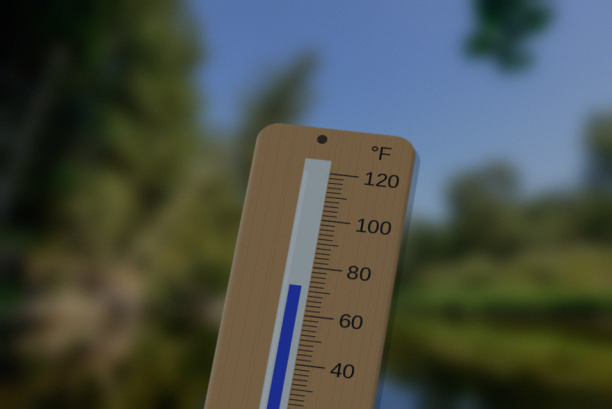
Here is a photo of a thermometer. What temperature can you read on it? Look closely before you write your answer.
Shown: 72 °F
